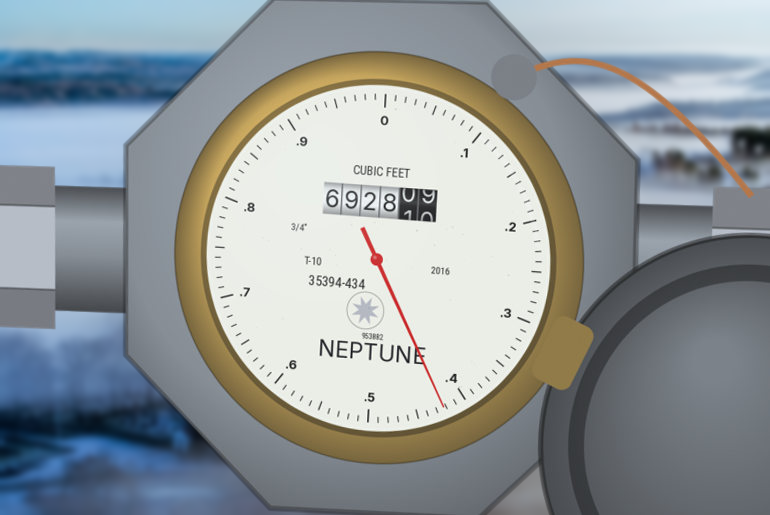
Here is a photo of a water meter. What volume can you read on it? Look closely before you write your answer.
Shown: 692809.42 ft³
